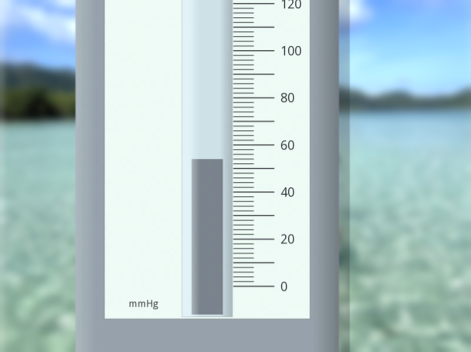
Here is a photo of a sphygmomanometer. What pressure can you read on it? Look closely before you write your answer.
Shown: 54 mmHg
